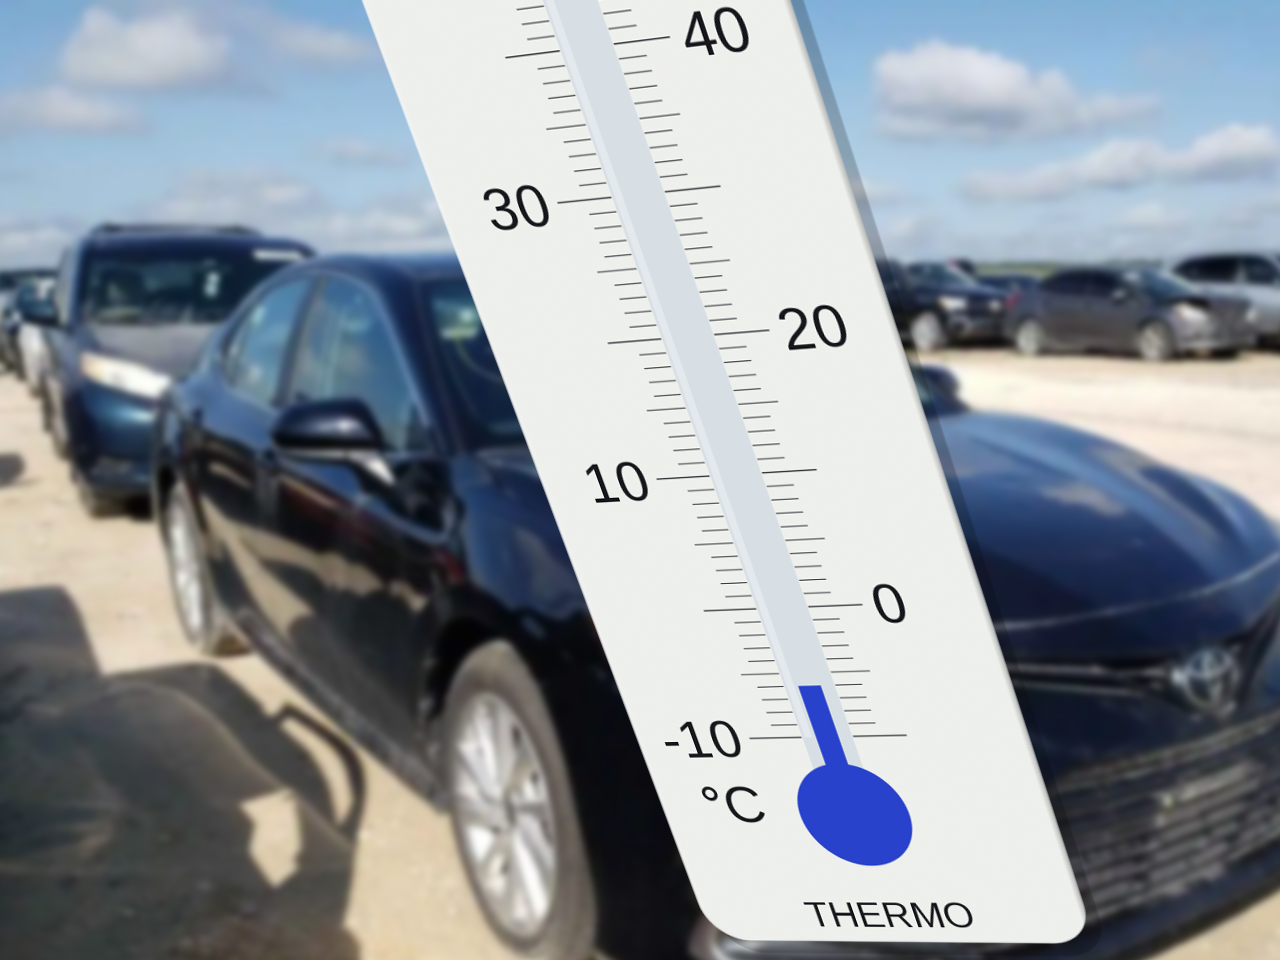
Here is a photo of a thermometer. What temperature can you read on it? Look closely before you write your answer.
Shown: -6 °C
